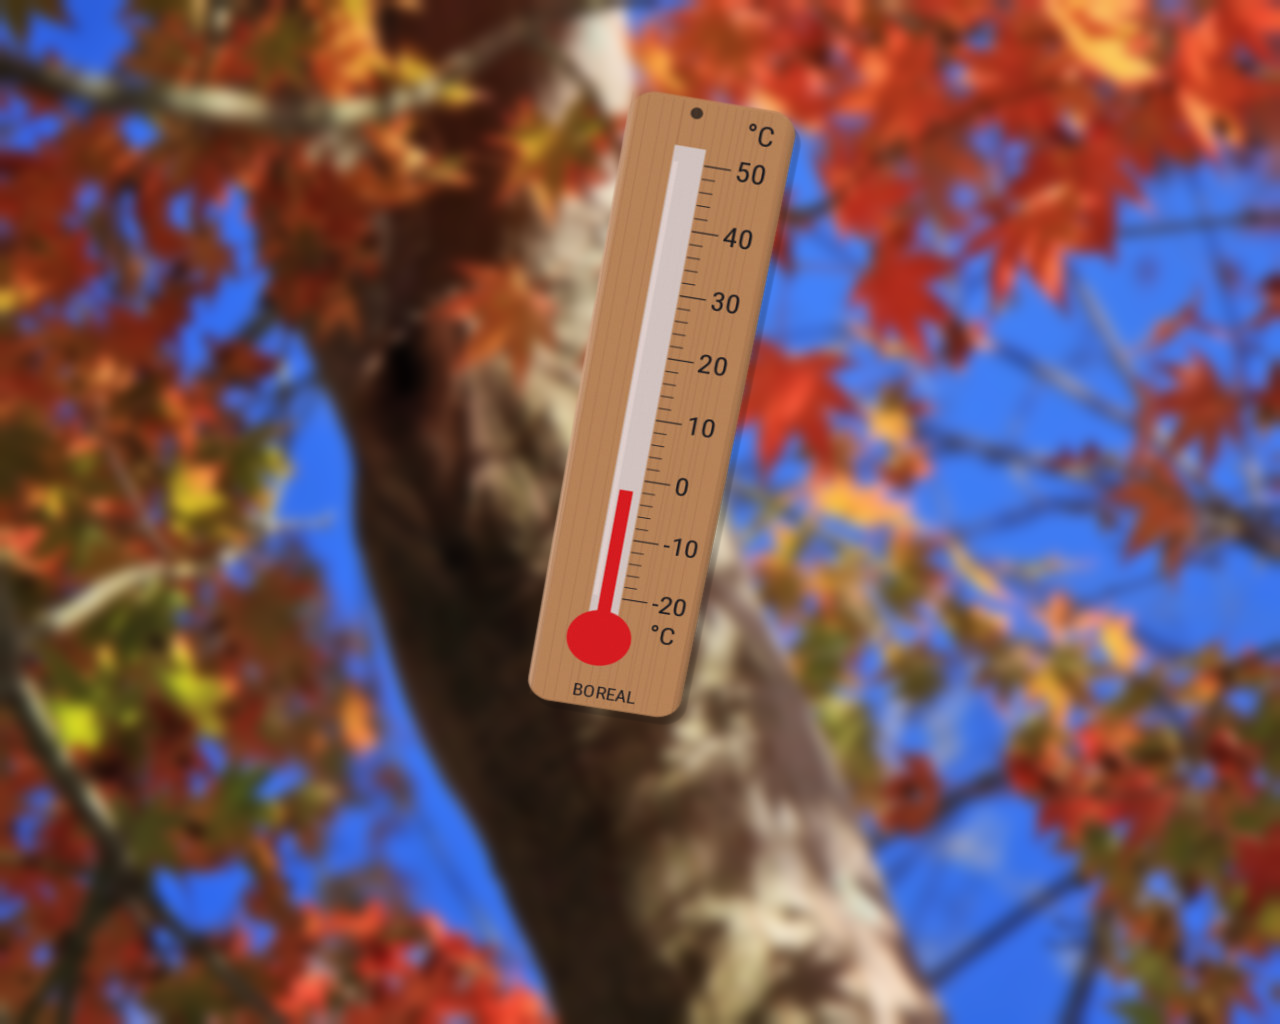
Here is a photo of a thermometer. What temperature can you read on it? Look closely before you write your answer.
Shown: -2 °C
